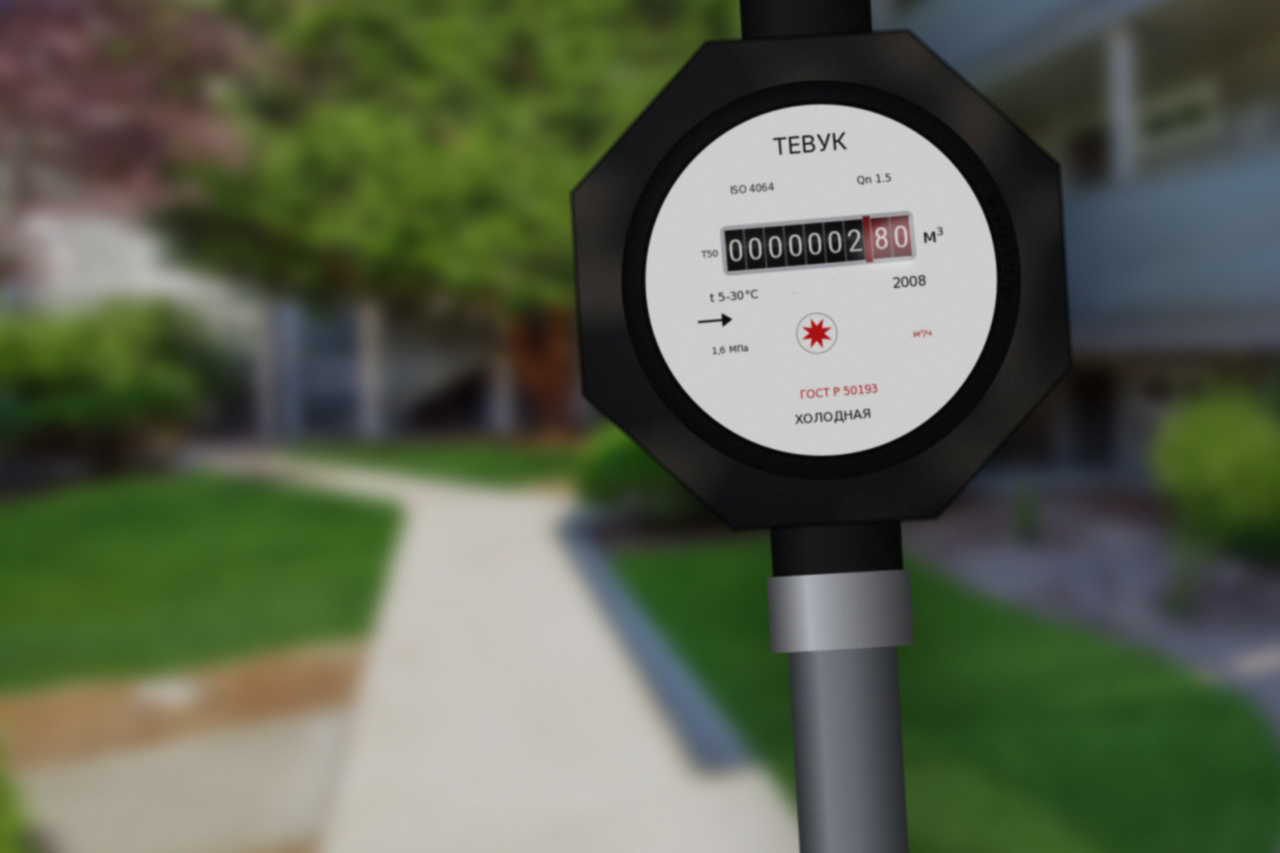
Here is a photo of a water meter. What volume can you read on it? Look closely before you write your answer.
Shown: 2.80 m³
